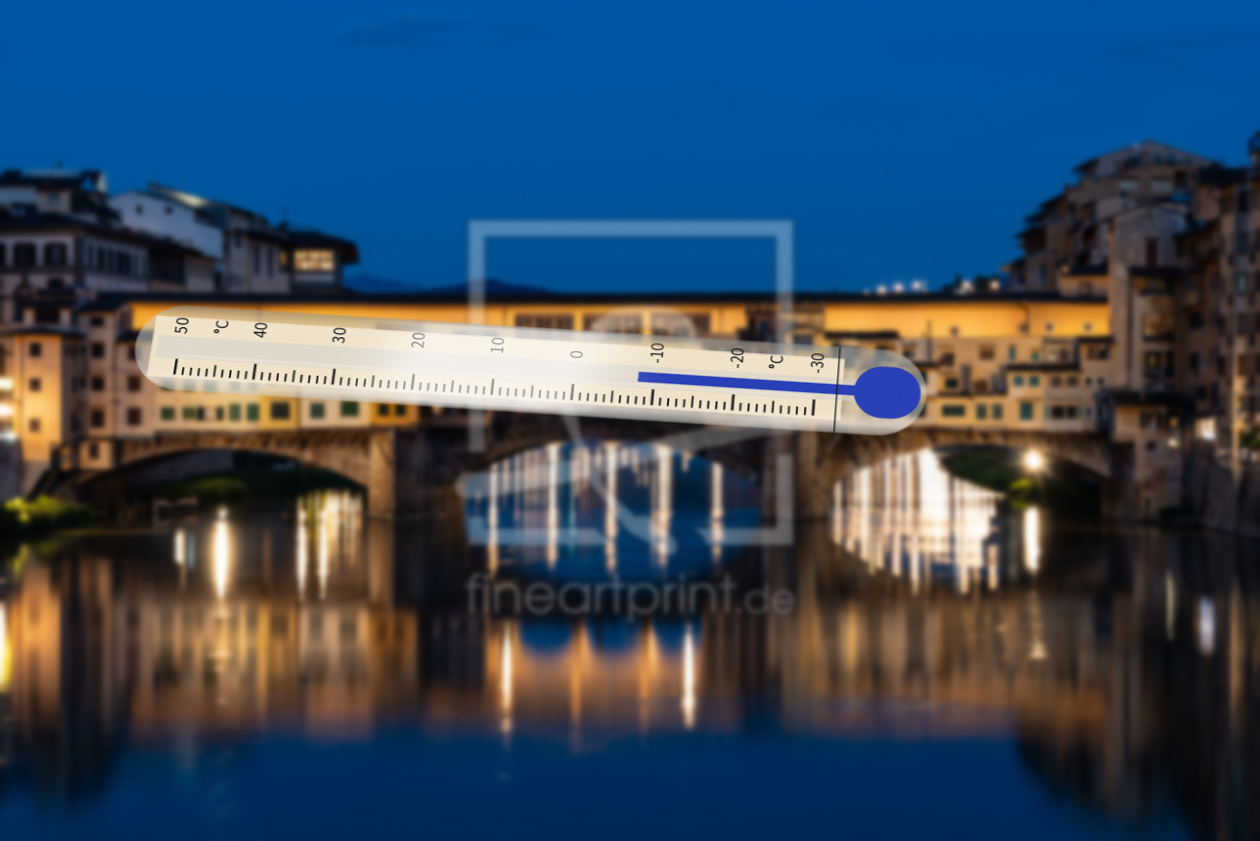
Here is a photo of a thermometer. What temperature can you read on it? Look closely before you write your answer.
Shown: -8 °C
